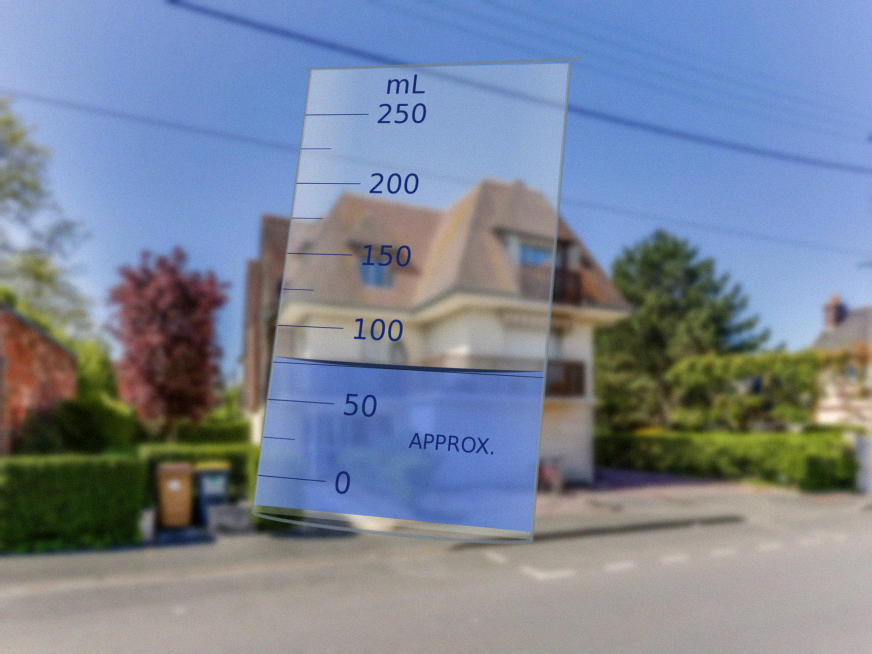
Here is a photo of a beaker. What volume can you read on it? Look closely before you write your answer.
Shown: 75 mL
